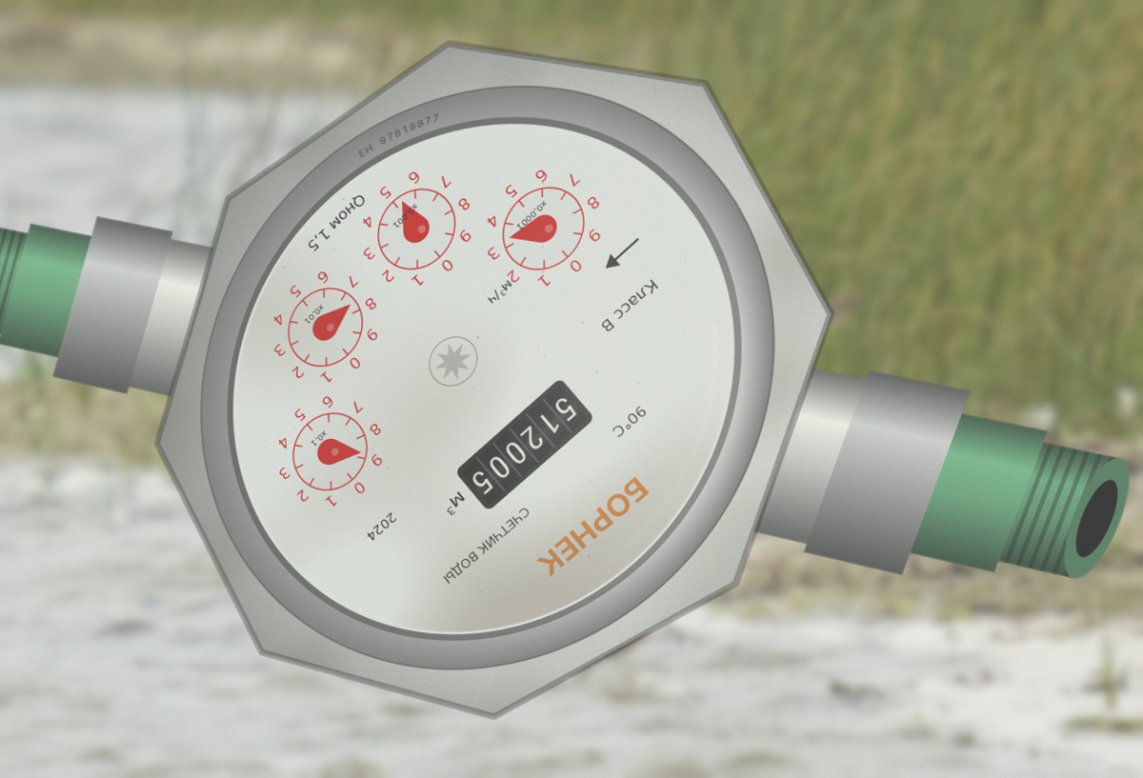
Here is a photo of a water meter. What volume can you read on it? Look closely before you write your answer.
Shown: 512005.8753 m³
